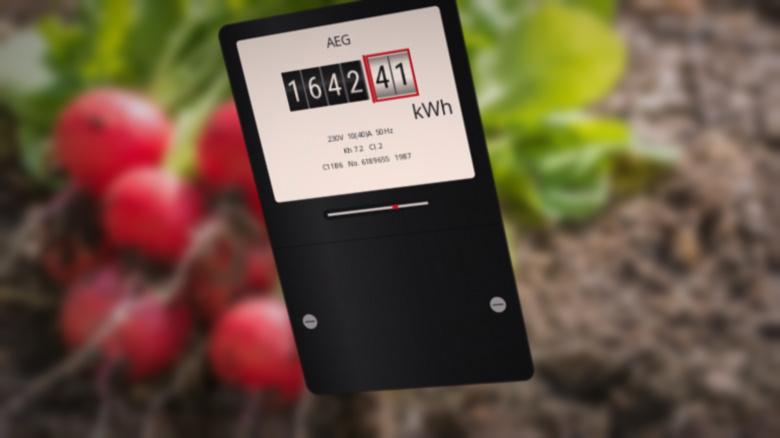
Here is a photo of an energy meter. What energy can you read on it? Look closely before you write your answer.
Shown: 1642.41 kWh
